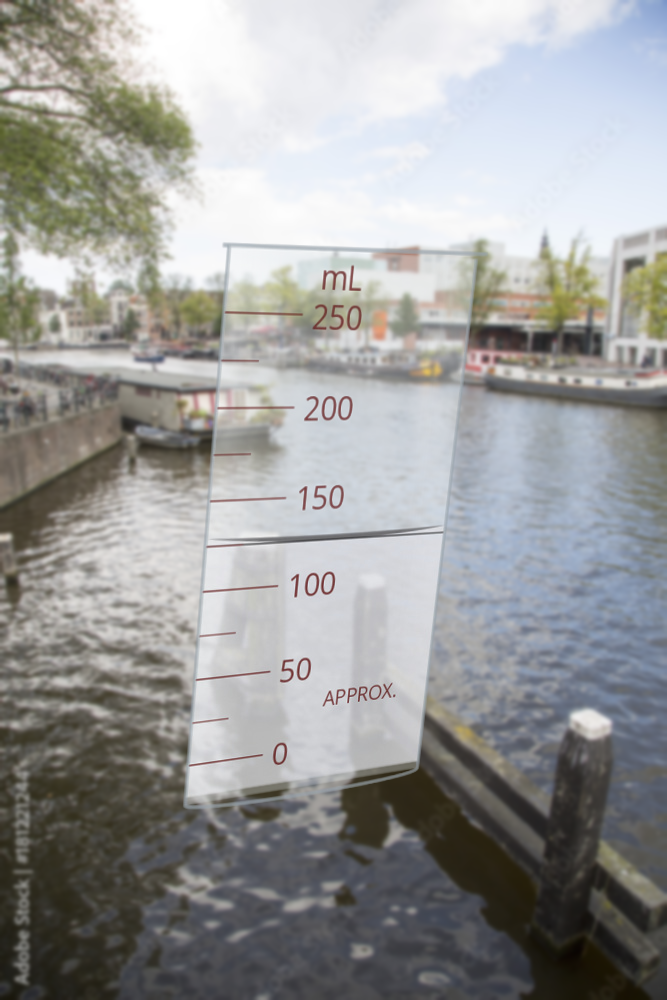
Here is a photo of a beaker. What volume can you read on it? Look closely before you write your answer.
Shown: 125 mL
